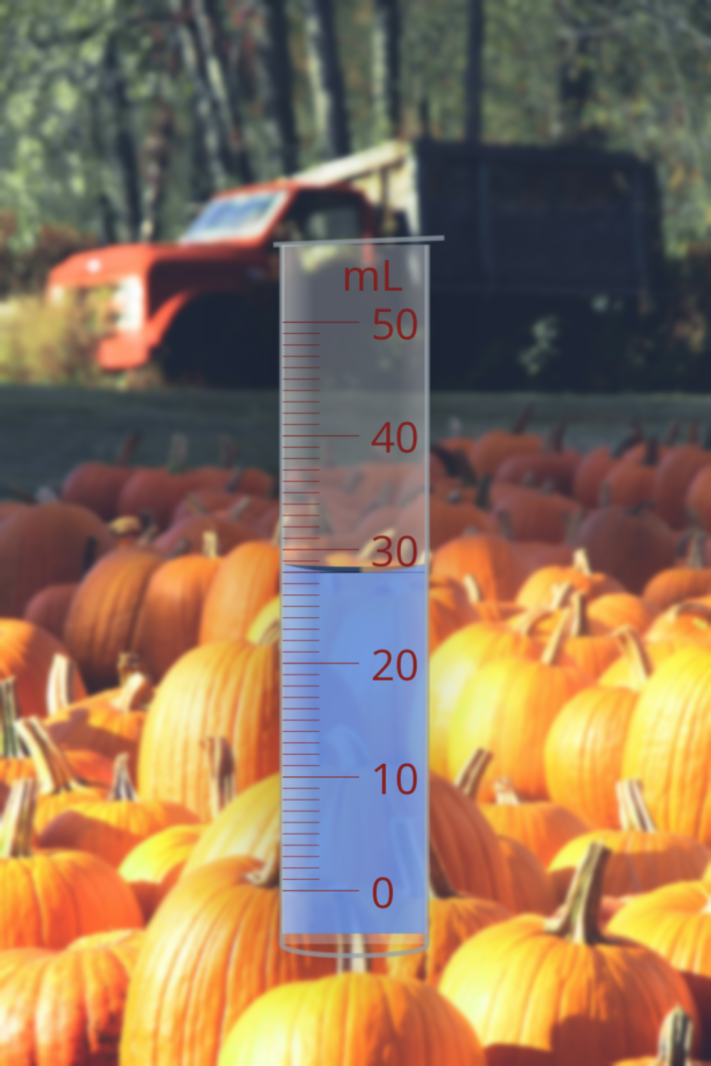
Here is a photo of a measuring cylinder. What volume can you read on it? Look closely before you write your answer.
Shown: 28 mL
